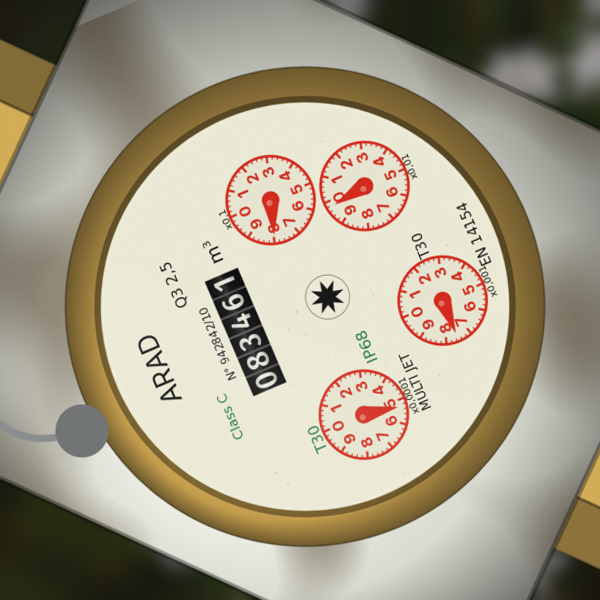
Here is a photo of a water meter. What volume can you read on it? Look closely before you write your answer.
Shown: 83461.7975 m³
